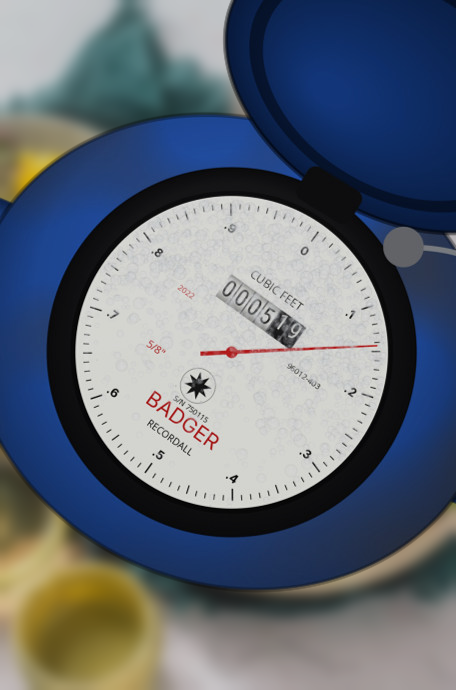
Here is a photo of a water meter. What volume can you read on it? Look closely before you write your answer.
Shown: 519.14 ft³
